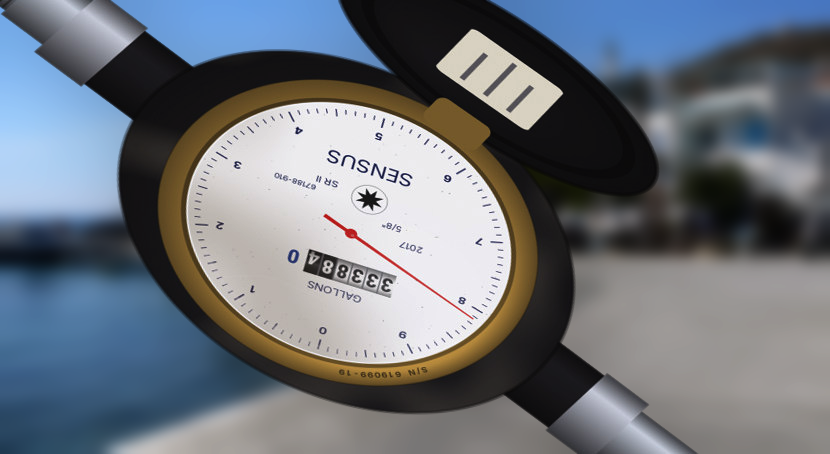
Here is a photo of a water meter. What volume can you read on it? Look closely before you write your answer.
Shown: 3338838.1 gal
